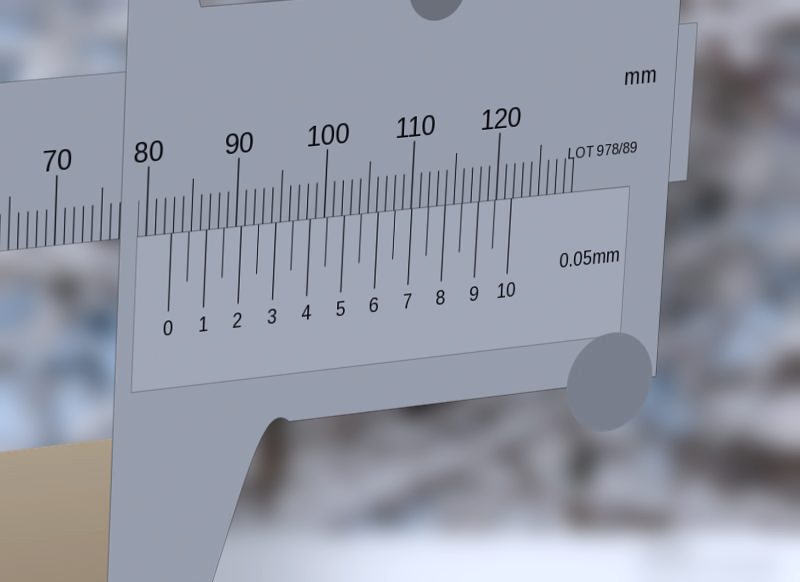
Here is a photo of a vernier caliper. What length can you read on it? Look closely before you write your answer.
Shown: 82.8 mm
